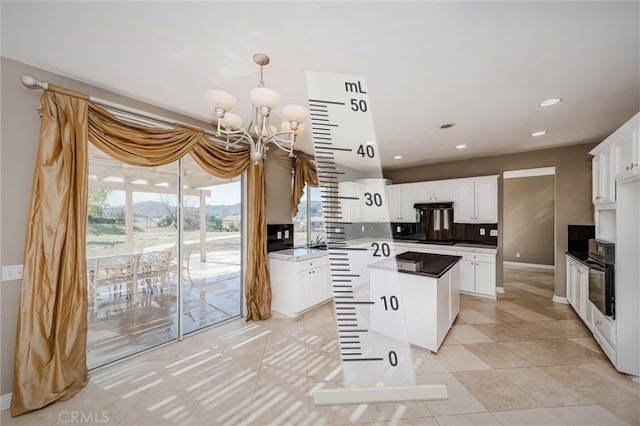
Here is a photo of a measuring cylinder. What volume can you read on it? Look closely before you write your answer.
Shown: 20 mL
